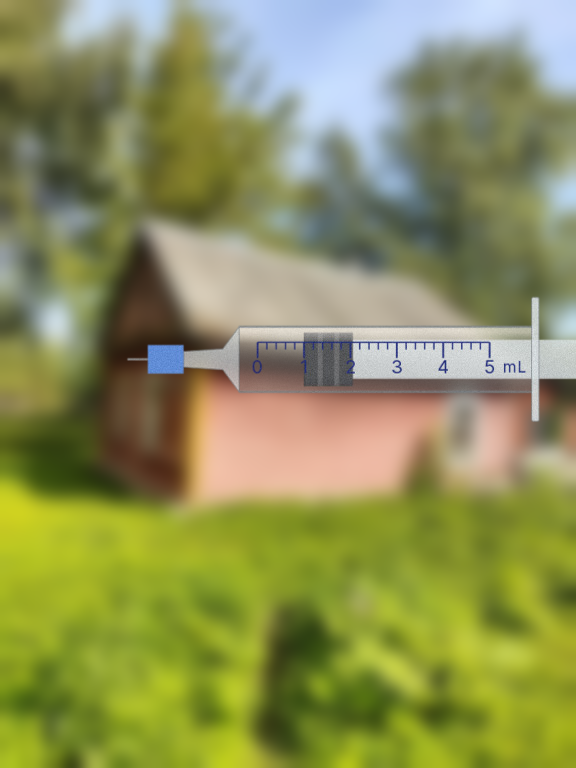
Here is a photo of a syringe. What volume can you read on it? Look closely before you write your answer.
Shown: 1 mL
